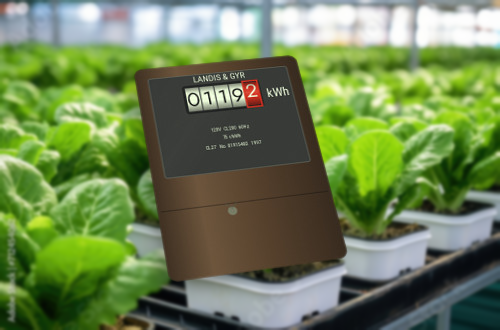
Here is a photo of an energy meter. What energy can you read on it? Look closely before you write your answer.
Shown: 119.2 kWh
